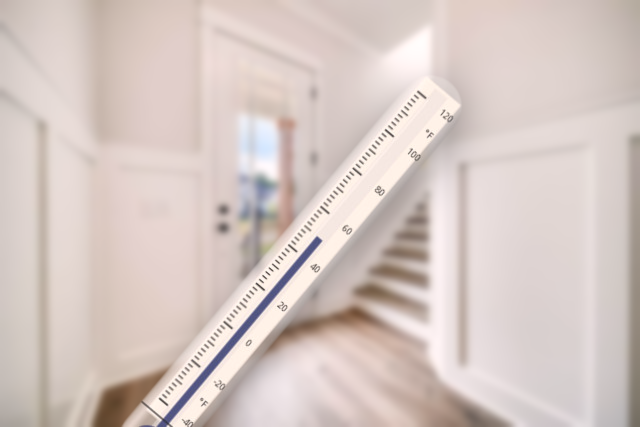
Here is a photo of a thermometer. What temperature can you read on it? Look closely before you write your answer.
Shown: 50 °F
